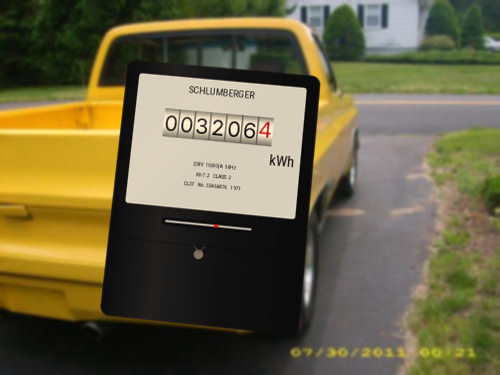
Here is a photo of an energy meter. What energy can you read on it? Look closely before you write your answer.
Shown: 3206.4 kWh
